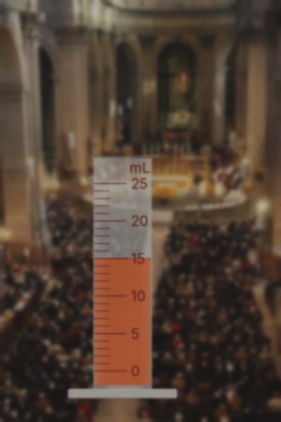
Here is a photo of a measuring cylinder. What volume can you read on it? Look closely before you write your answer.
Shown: 15 mL
